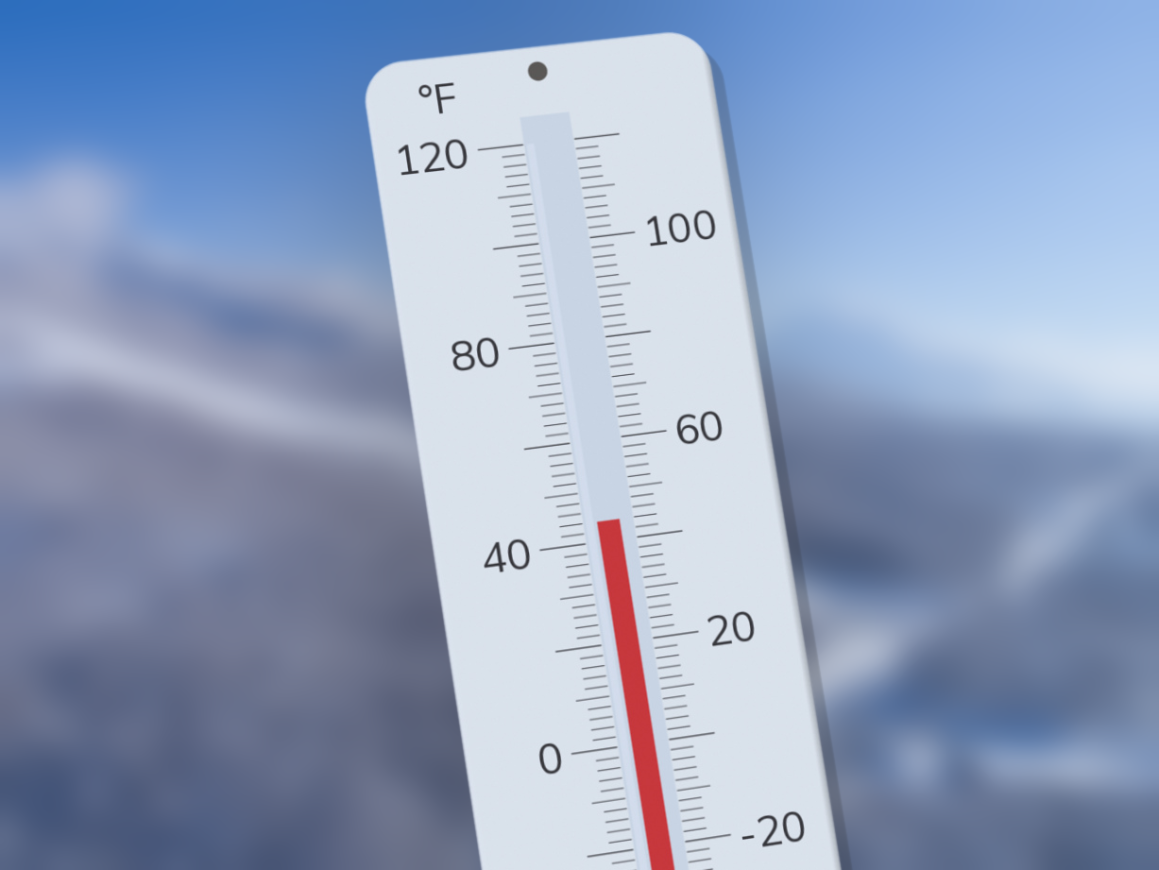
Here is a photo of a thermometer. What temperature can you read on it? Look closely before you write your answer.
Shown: 44 °F
